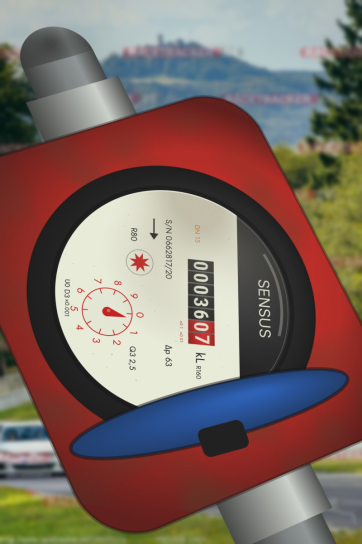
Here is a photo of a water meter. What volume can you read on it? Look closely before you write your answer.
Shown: 36.070 kL
